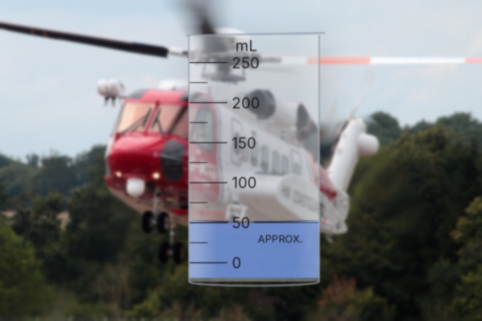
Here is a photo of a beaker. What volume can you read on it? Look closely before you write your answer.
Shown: 50 mL
